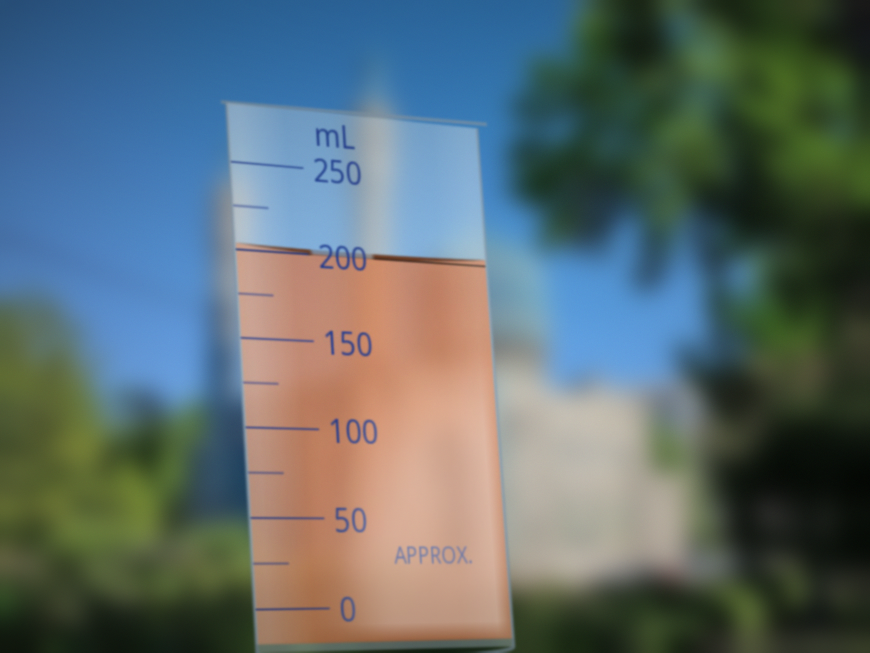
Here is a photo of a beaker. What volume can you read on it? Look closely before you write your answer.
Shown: 200 mL
